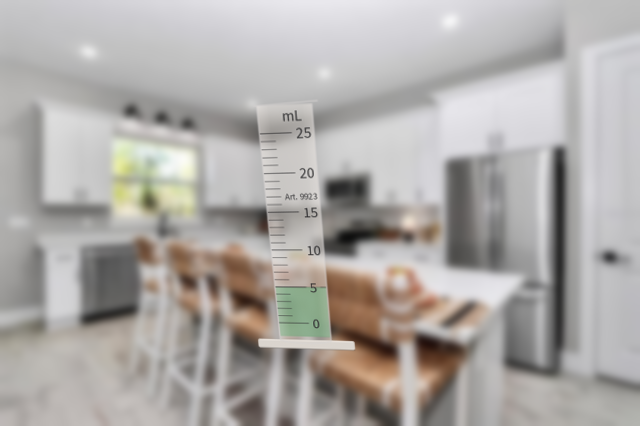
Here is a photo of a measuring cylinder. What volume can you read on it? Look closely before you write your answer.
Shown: 5 mL
